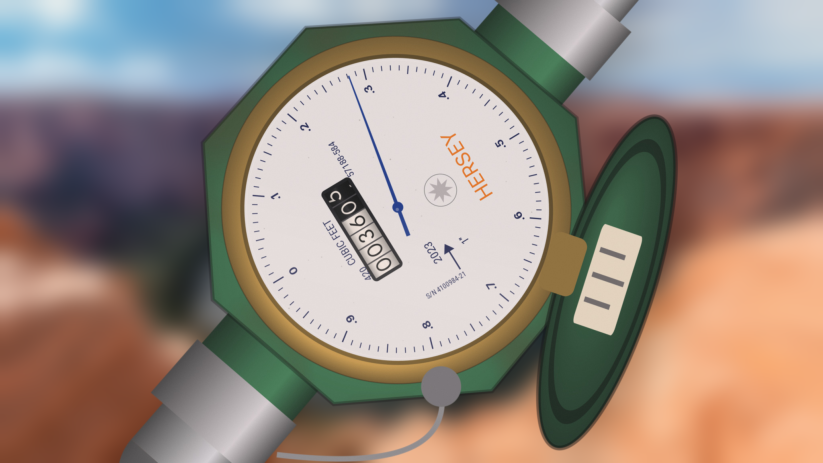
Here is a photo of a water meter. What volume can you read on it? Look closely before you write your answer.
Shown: 3605.28 ft³
